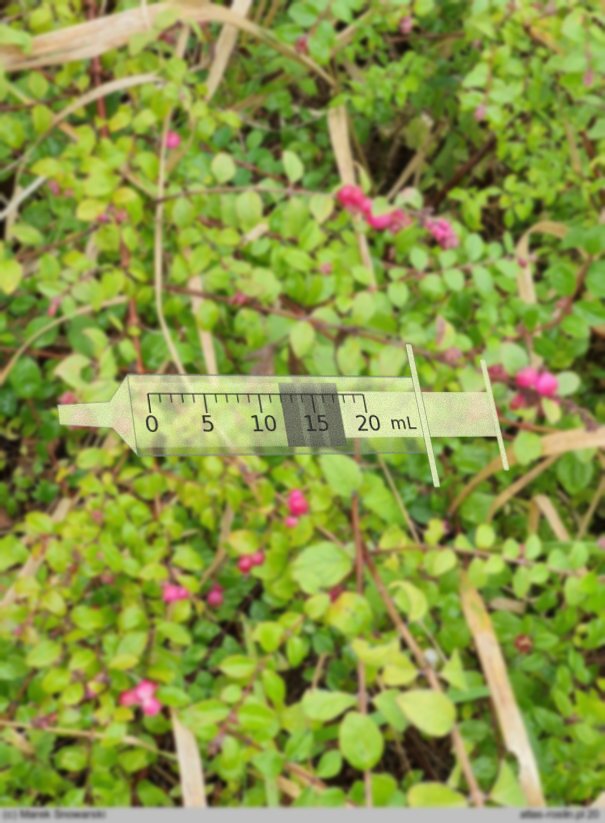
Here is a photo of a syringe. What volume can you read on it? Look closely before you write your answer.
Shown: 12 mL
